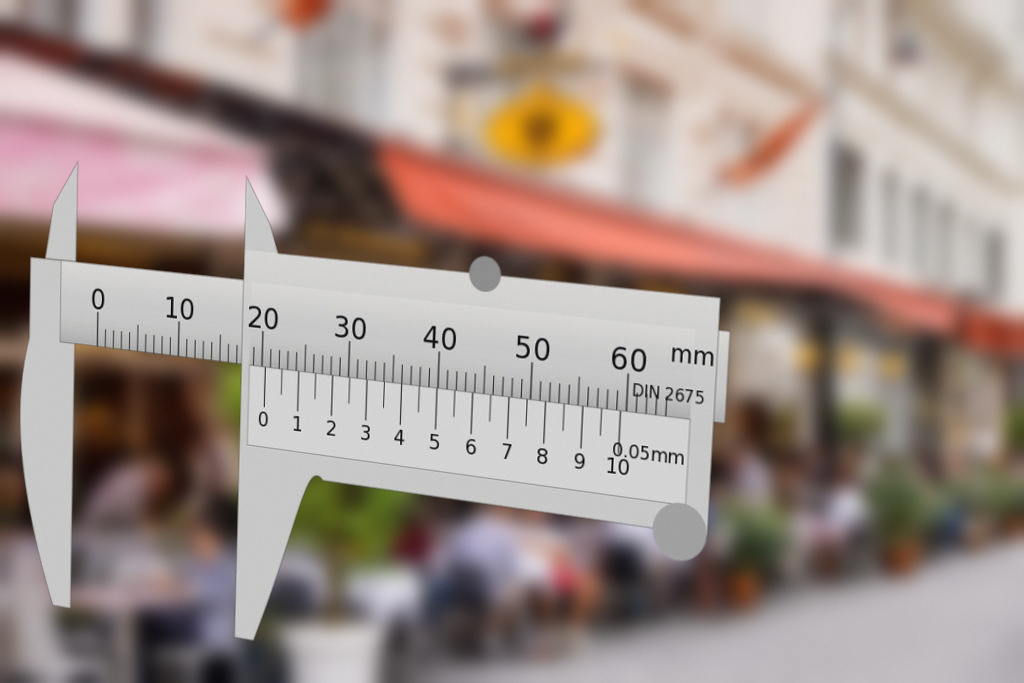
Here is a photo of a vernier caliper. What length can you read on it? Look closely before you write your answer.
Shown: 20.4 mm
